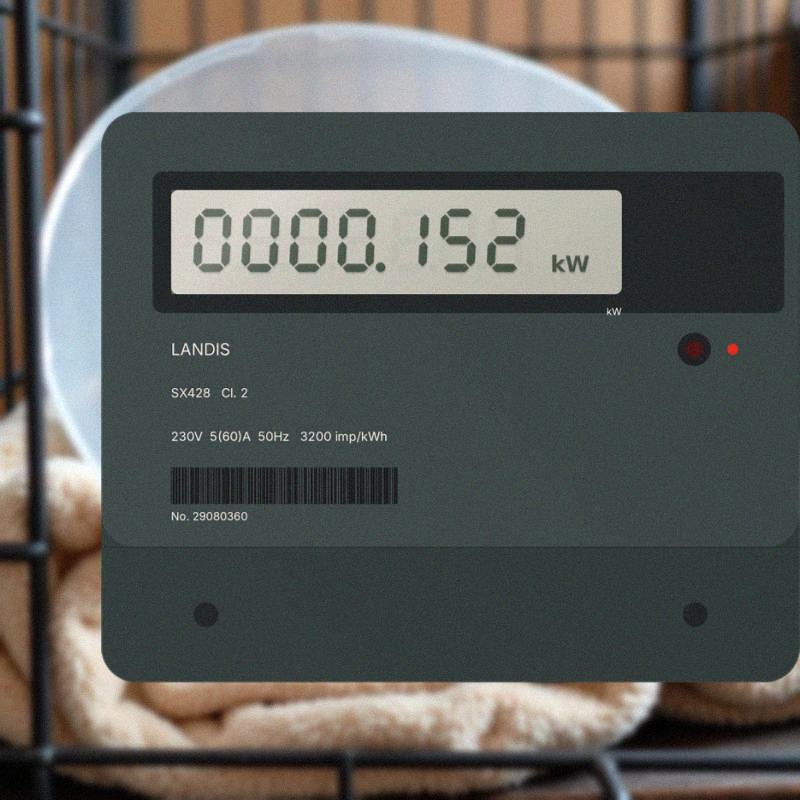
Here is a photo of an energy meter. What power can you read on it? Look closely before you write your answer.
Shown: 0.152 kW
